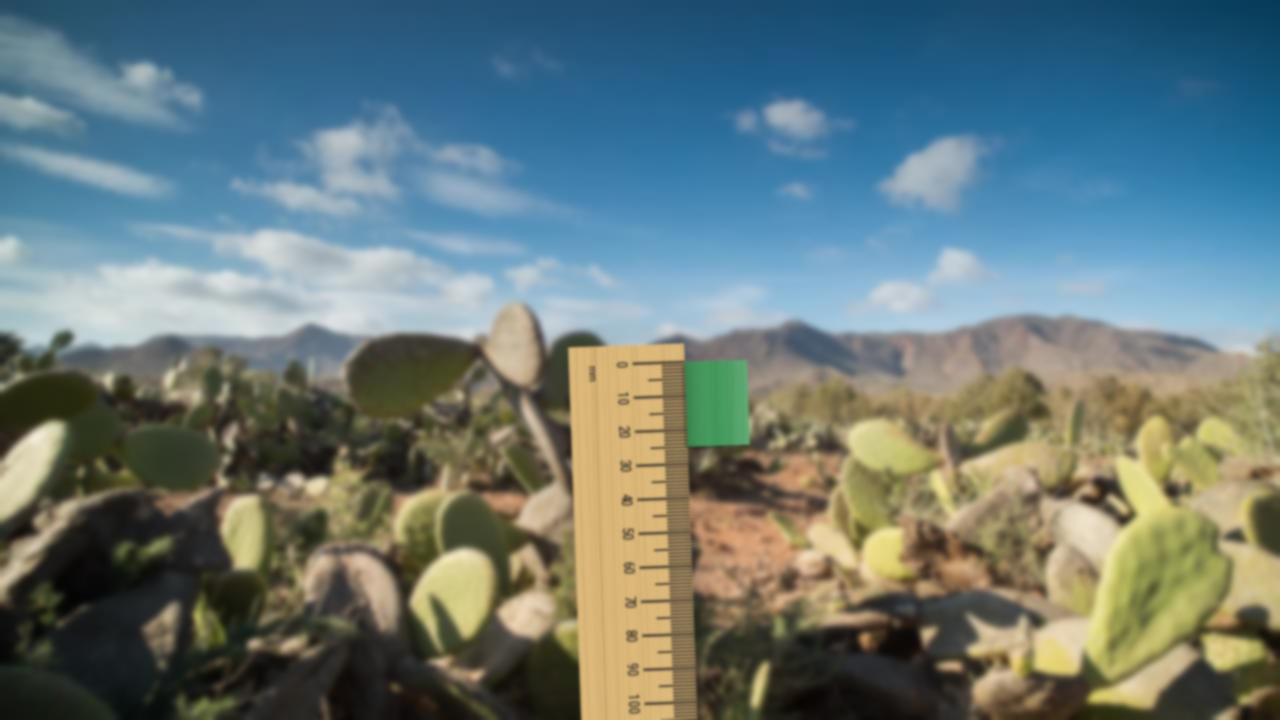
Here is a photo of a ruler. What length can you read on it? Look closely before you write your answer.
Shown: 25 mm
